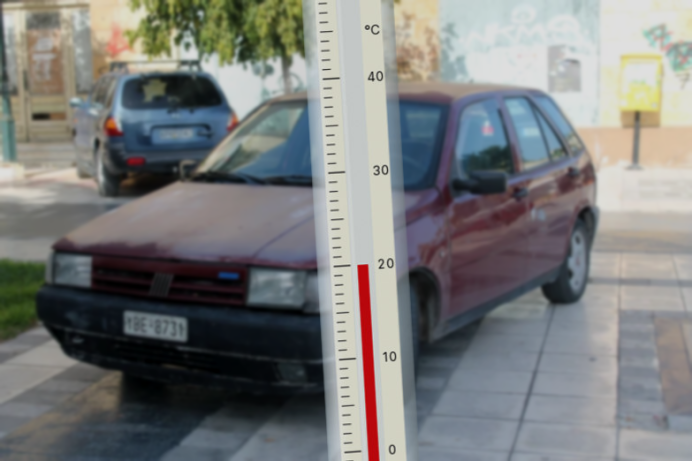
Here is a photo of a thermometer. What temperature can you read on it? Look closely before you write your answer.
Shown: 20 °C
